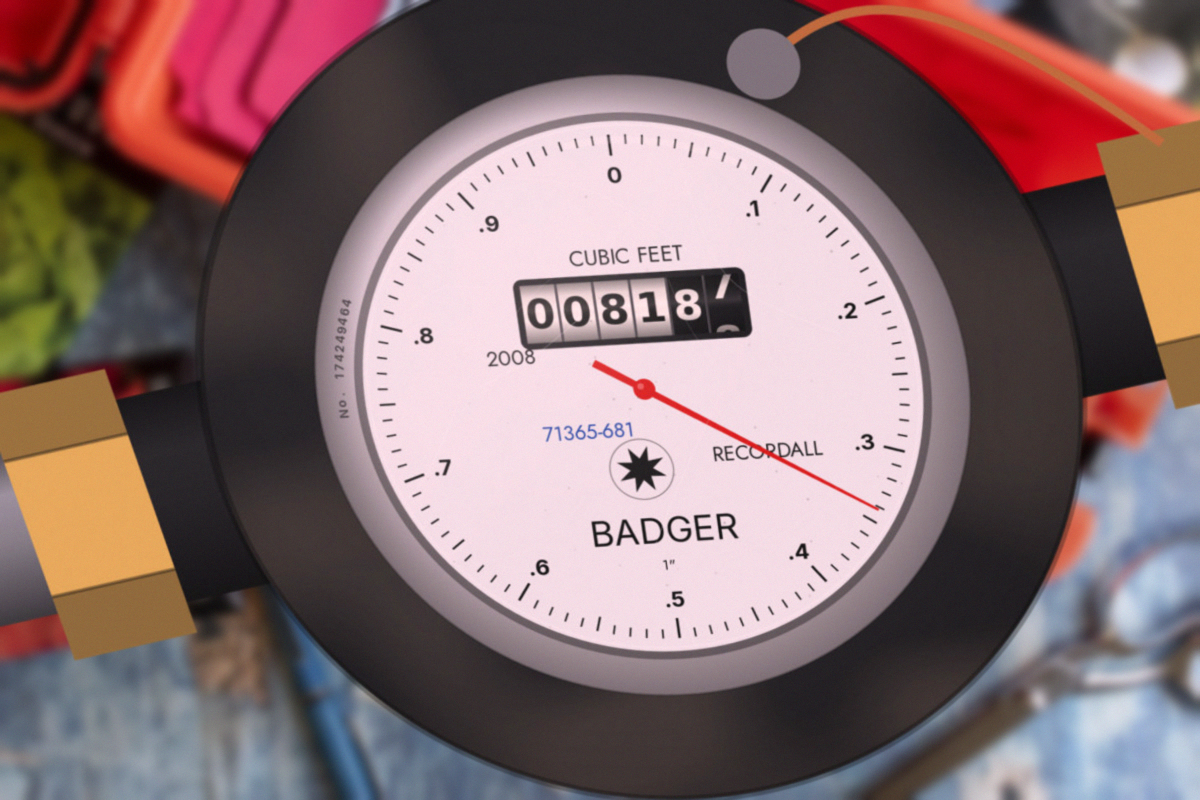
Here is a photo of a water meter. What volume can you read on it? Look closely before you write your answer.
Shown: 8187.34 ft³
